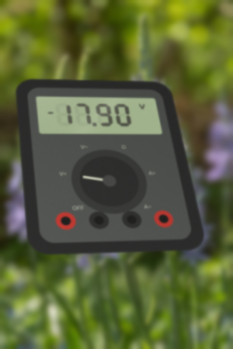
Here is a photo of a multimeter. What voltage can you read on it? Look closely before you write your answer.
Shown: -17.90 V
